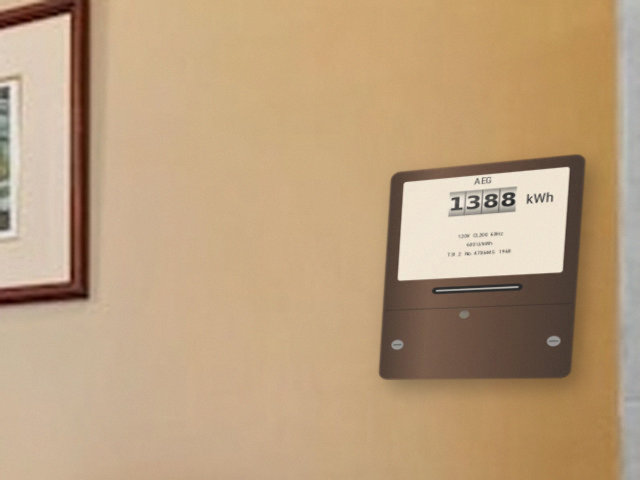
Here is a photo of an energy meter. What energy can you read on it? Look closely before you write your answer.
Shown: 1388 kWh
